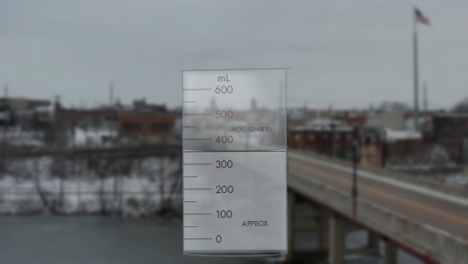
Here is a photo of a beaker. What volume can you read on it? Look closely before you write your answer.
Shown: 350 mL
